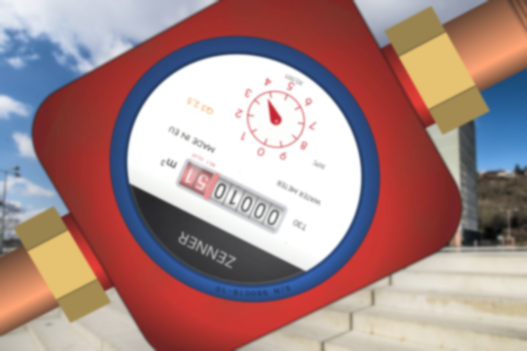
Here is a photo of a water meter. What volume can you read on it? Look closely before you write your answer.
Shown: 10.513 m³
